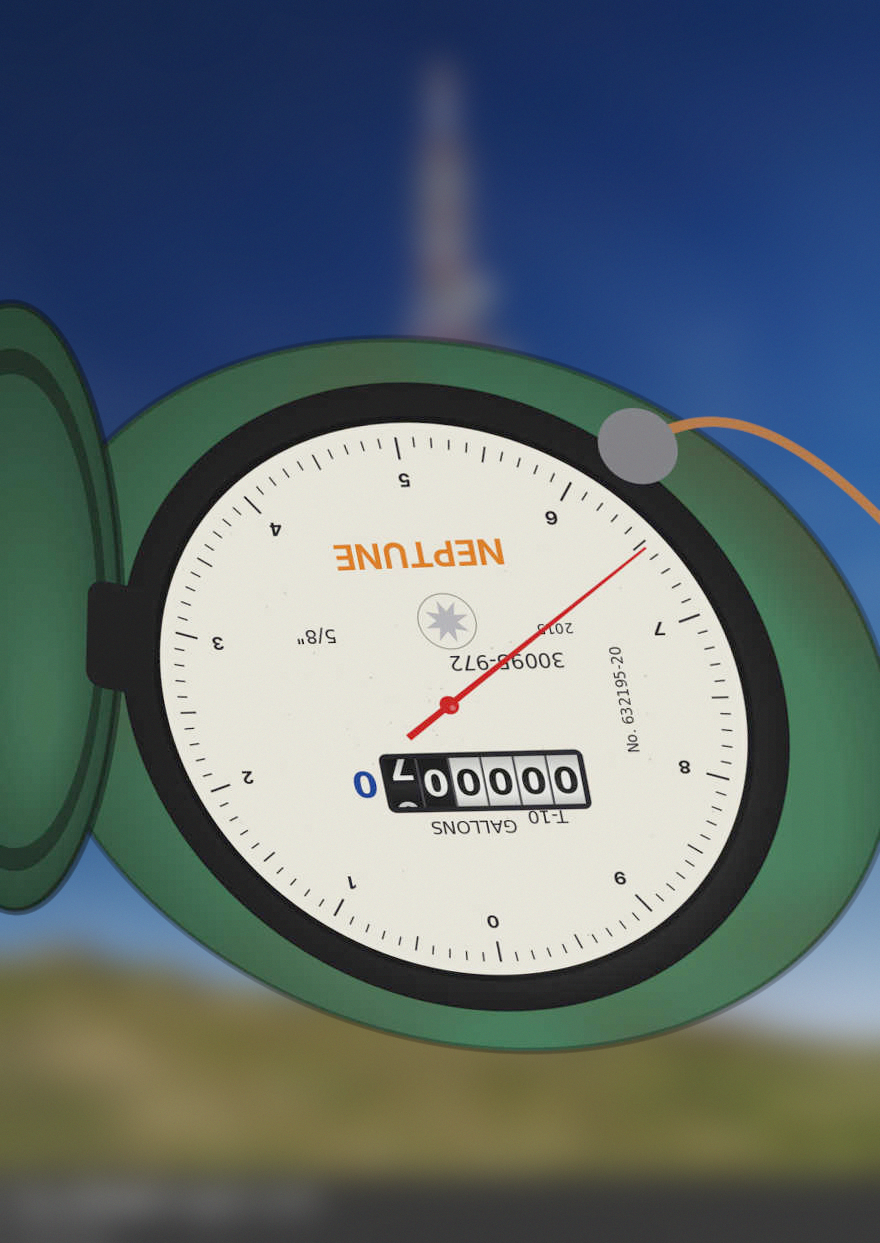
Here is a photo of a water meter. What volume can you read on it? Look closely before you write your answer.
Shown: 66.5 gal
